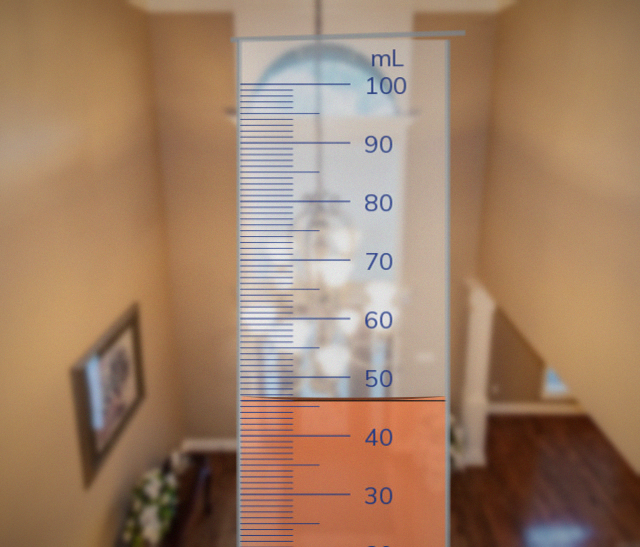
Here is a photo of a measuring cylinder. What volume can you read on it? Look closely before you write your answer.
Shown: 46 mL
